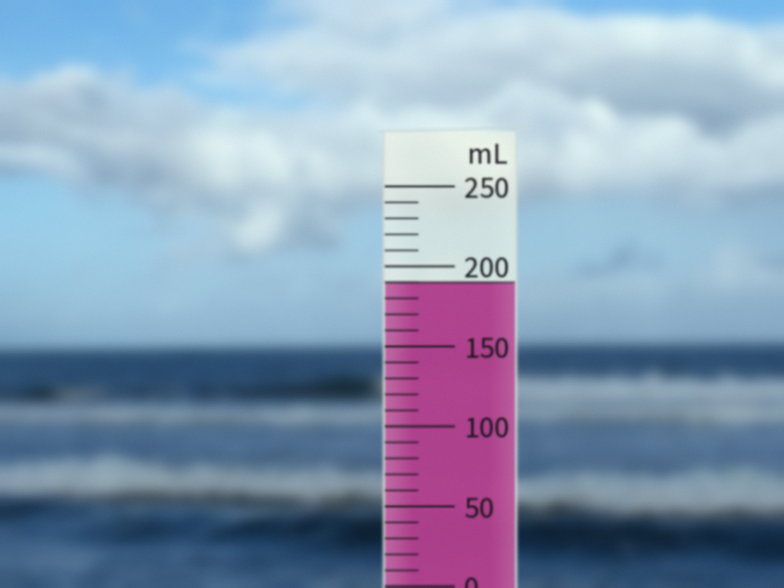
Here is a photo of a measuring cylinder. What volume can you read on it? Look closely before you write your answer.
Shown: 190 mL
